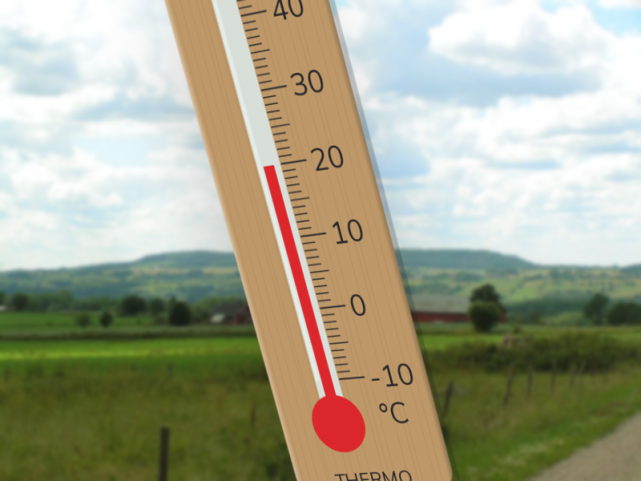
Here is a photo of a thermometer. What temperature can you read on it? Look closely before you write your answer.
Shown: 20 °C
